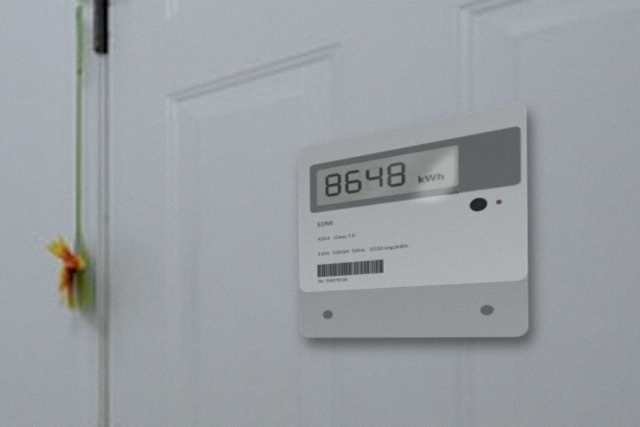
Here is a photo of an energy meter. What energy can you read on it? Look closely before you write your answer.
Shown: 8648 kWh
